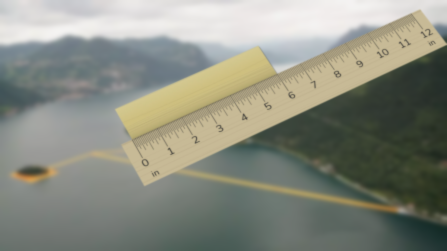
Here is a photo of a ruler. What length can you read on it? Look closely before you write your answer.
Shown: 6 in
